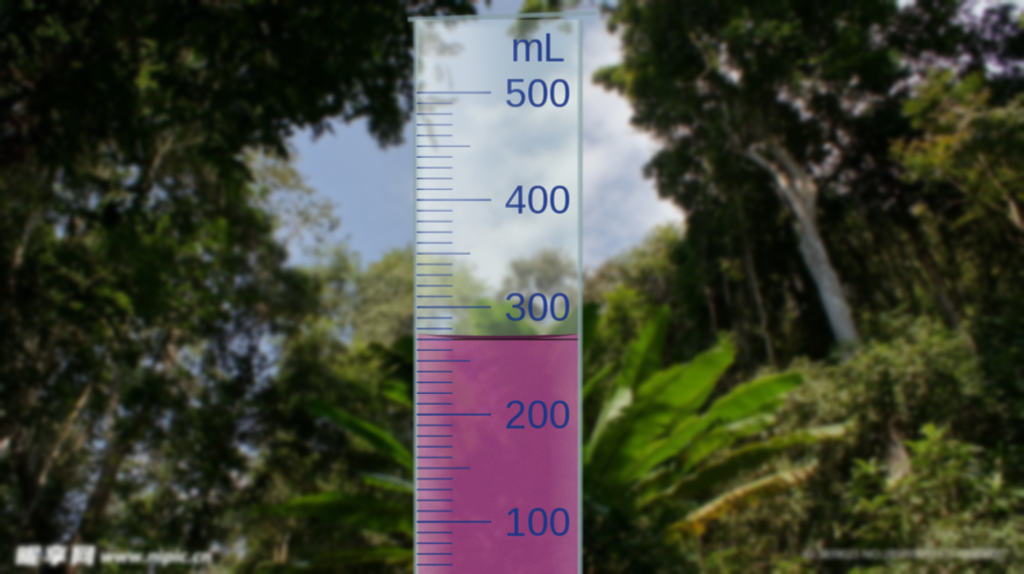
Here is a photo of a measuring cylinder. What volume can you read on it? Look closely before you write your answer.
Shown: 270 mL
